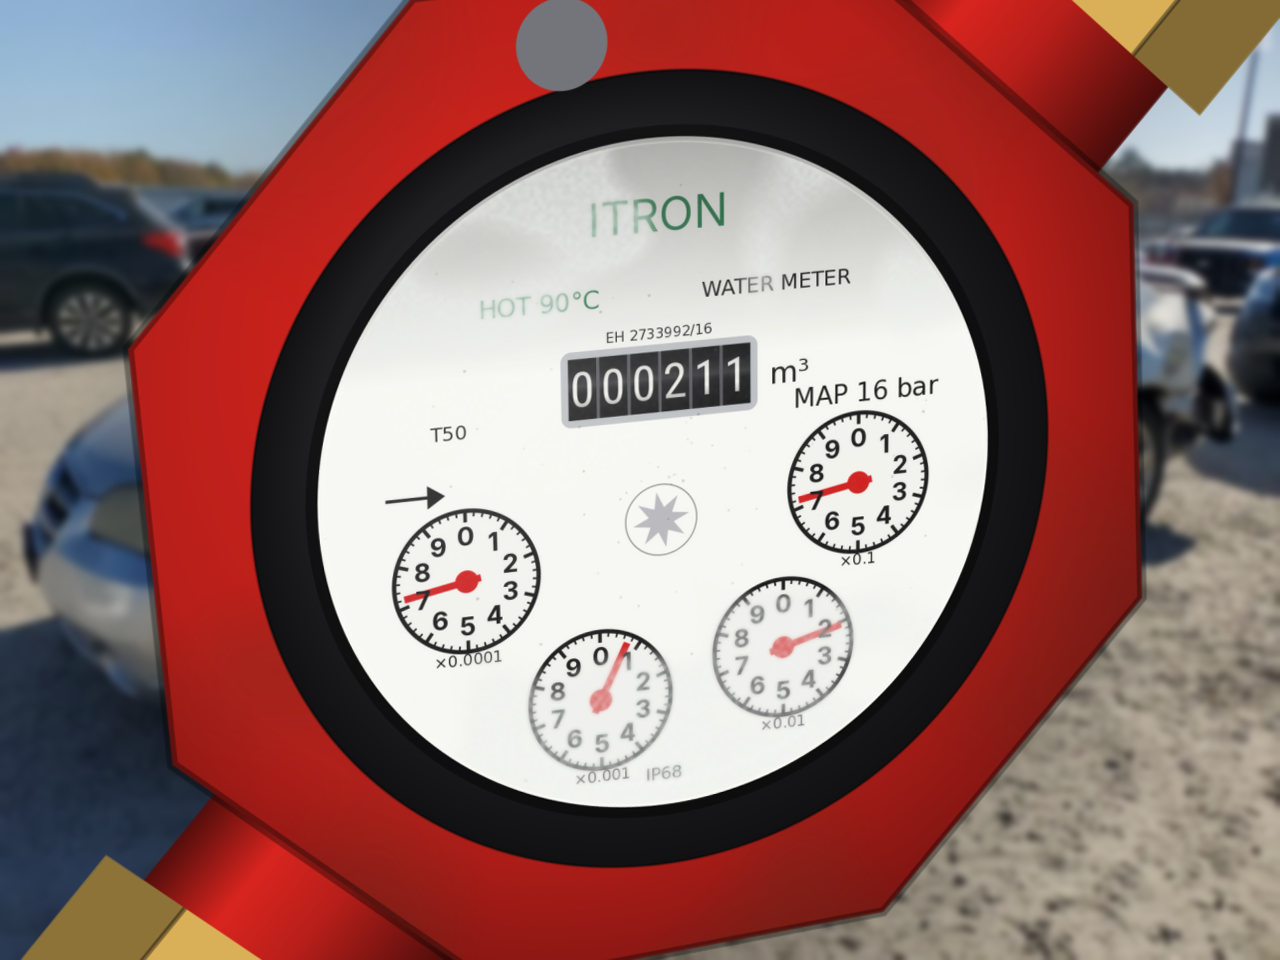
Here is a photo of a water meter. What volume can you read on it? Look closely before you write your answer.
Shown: 211.7207 m³
